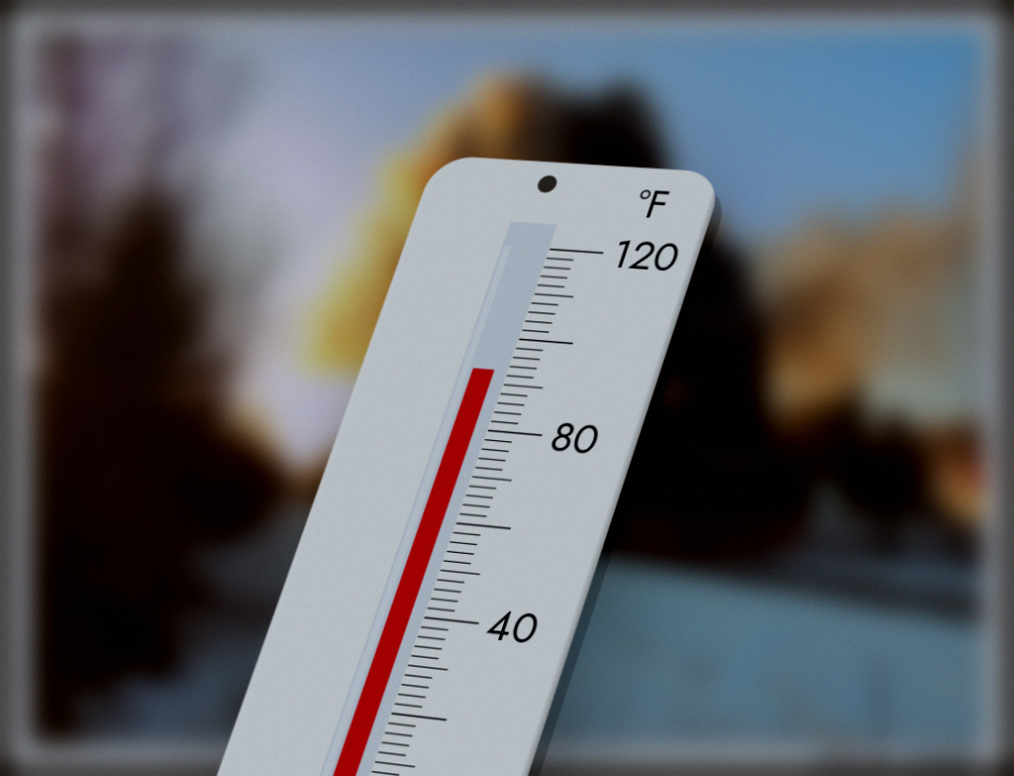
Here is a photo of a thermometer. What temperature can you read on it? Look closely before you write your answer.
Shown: 93 °F
